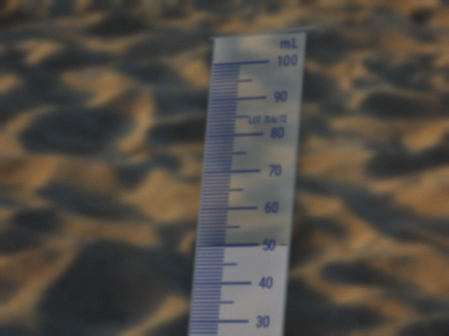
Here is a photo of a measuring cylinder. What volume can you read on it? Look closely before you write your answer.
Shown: 50 mL
